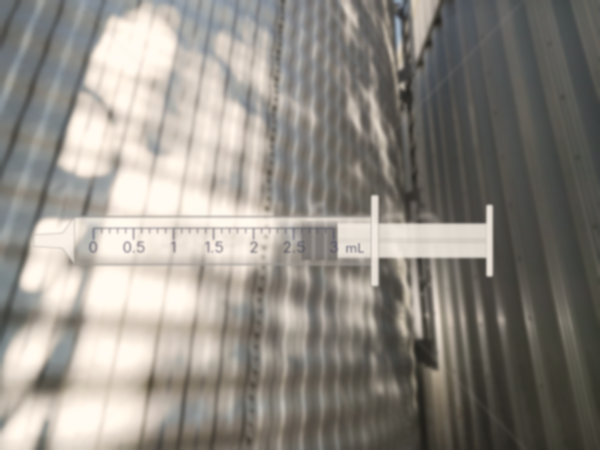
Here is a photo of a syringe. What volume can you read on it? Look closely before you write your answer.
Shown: 2.6 mL
